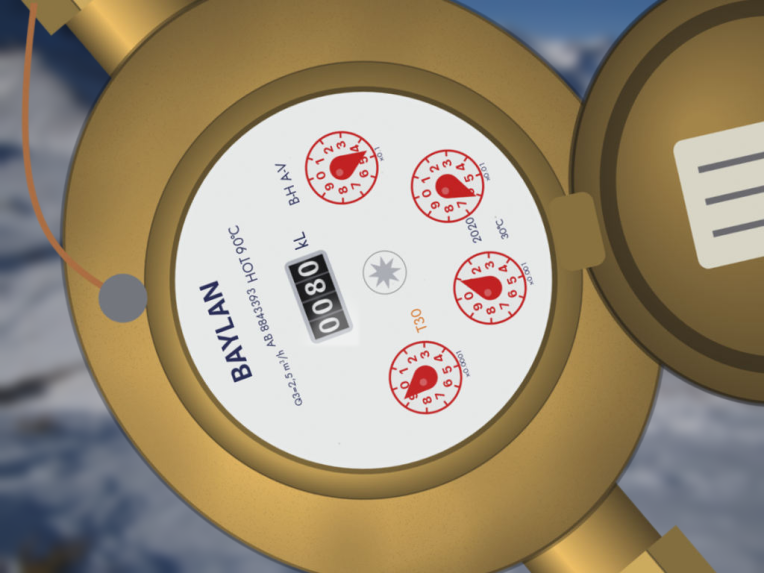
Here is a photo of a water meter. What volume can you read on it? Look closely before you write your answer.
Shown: 80.4609 kL
